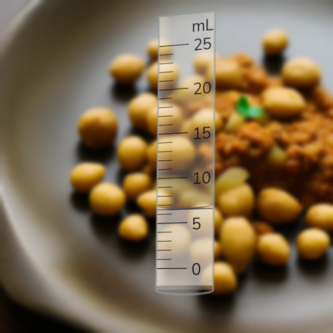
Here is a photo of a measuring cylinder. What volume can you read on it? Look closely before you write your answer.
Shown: 6.5 mL
